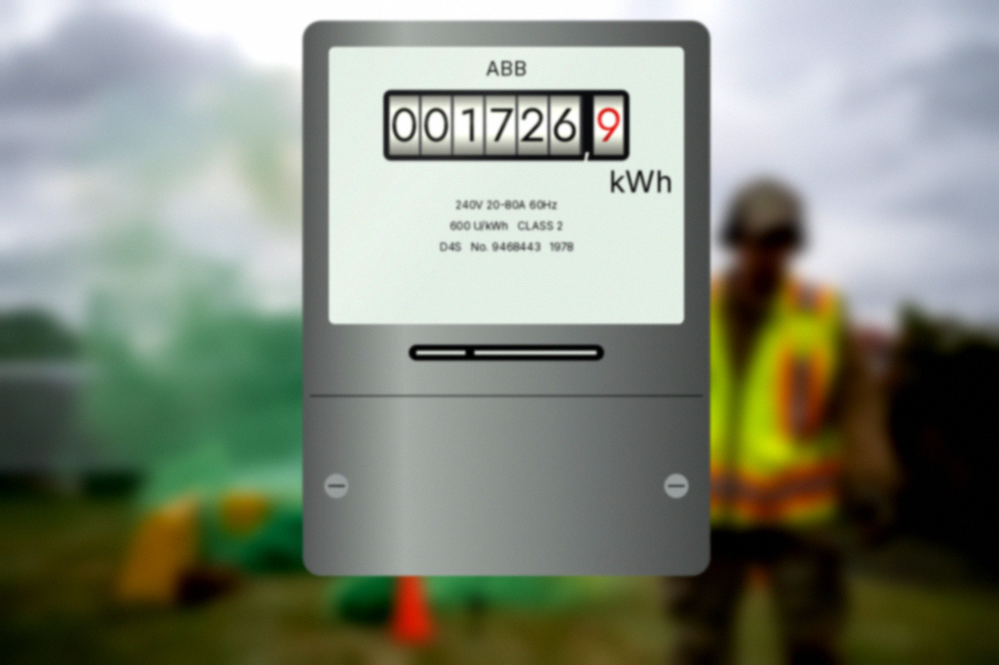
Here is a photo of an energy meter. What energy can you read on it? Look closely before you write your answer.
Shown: 1726.9 kWh
